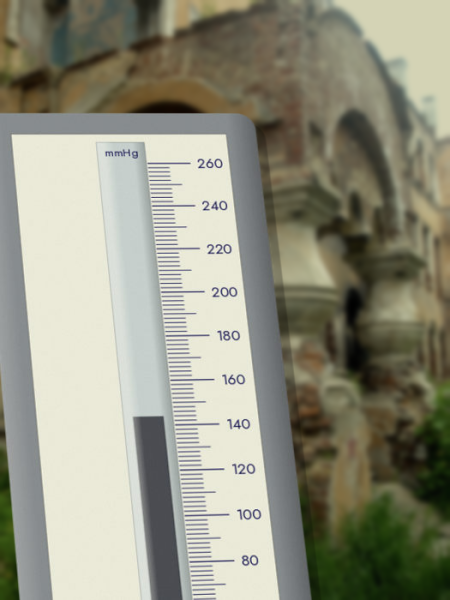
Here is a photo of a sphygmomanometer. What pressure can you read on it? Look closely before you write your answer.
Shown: 144 mmHg
